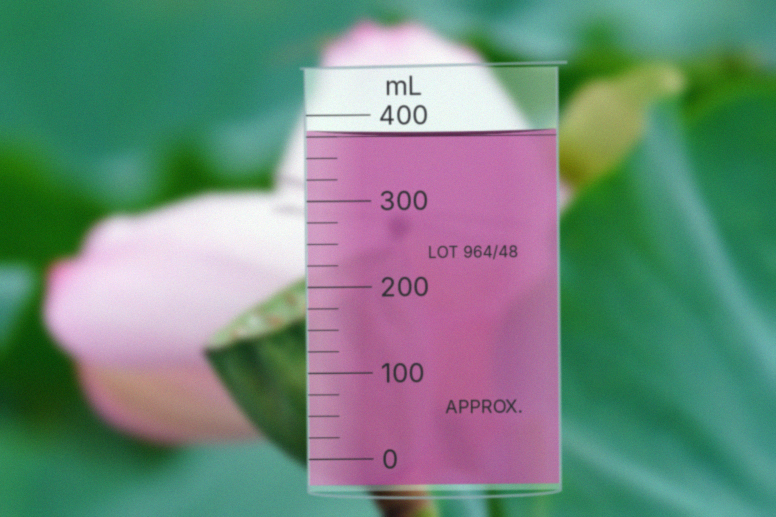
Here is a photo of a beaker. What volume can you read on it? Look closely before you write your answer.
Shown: 375 mL
